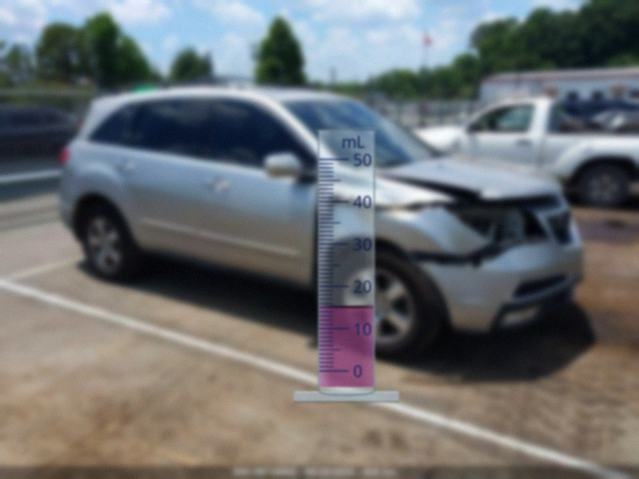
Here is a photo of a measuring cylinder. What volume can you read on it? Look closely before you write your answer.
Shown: 15 mL
